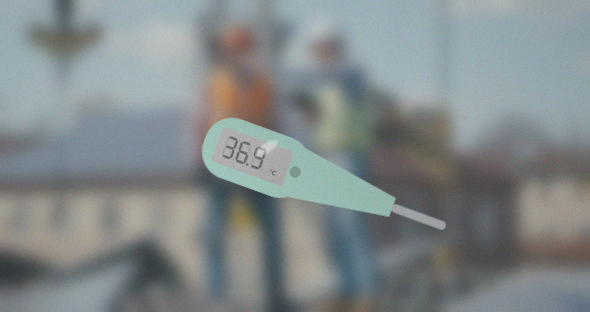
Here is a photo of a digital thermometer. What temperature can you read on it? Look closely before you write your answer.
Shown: 36.9 °C
